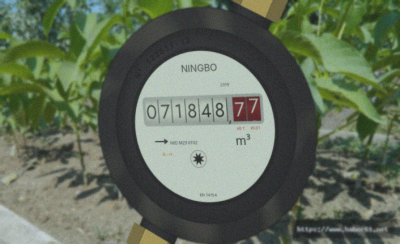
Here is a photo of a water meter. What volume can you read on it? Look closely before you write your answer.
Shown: 71848.77 m³
